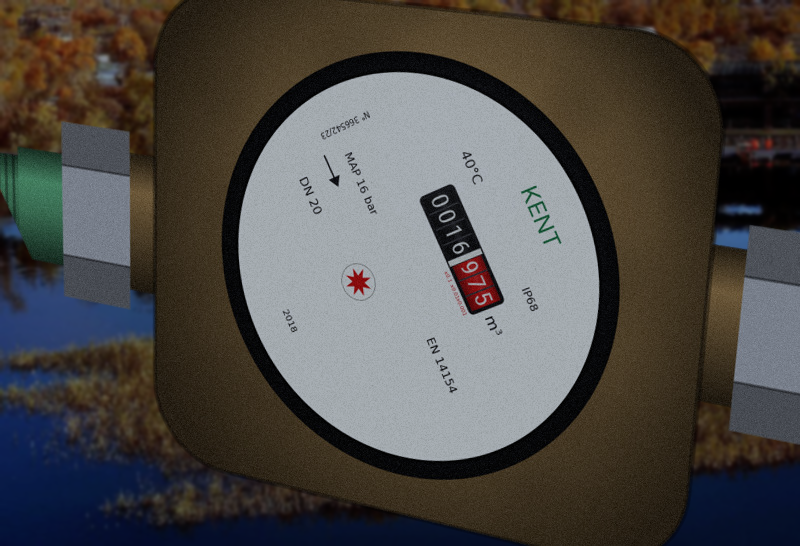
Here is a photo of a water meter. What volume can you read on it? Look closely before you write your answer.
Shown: 16.975 m³
